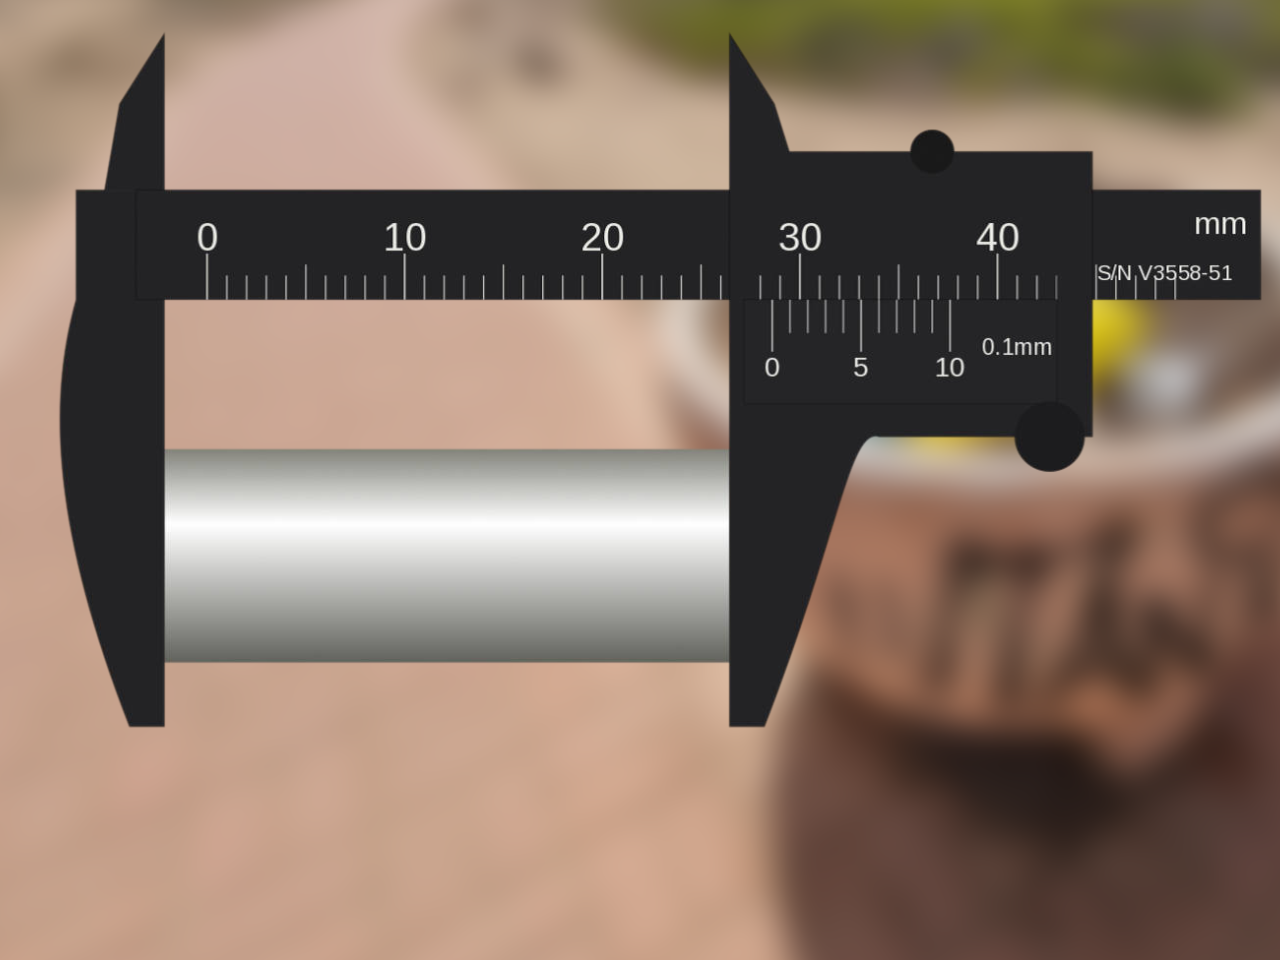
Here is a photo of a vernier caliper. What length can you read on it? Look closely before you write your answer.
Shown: 28.6 mm
